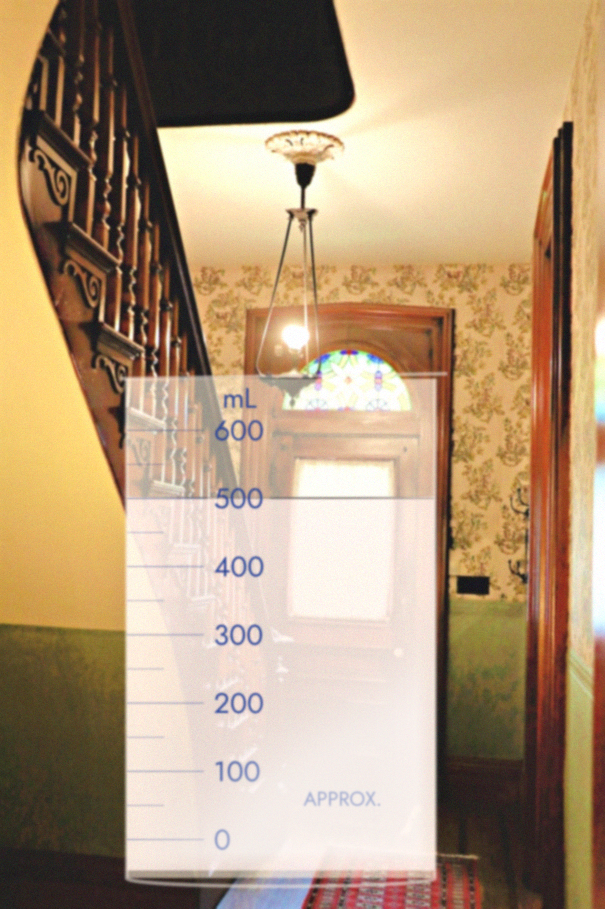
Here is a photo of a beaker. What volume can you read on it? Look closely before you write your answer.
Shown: 500 mL
